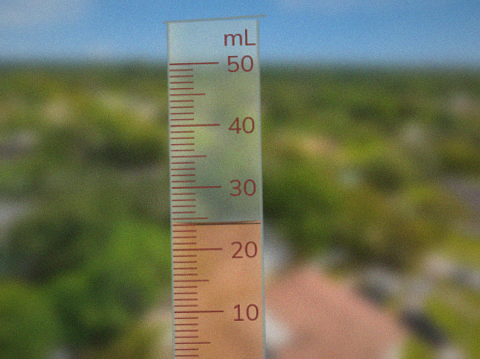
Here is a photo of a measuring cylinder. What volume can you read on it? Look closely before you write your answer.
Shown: 24 mL
